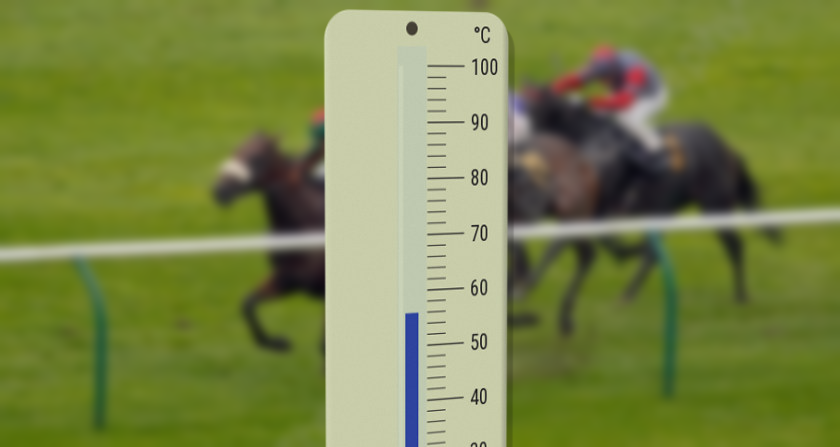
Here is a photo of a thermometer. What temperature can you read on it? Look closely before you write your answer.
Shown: 56 °C
